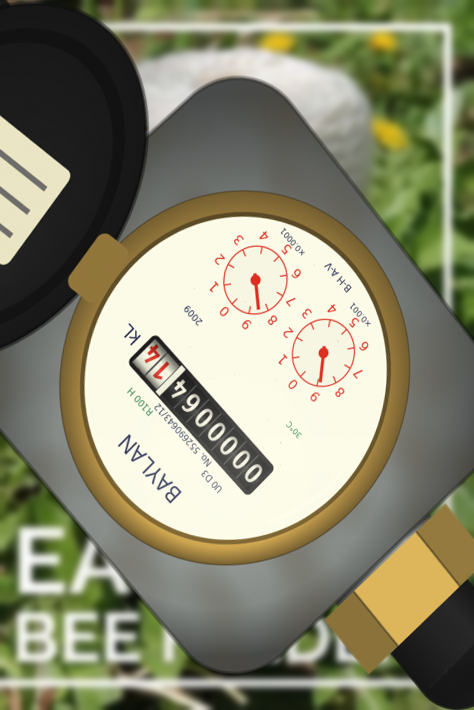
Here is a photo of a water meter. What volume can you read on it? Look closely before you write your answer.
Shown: 64.1388 kL
